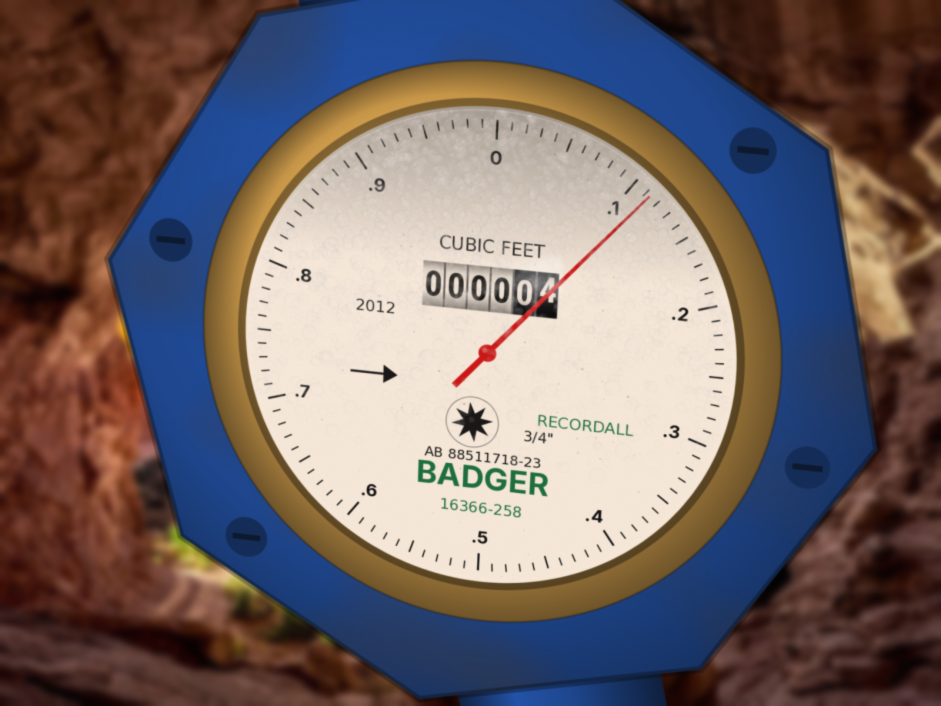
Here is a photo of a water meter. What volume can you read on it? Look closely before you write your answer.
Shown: 4.11 ft³
